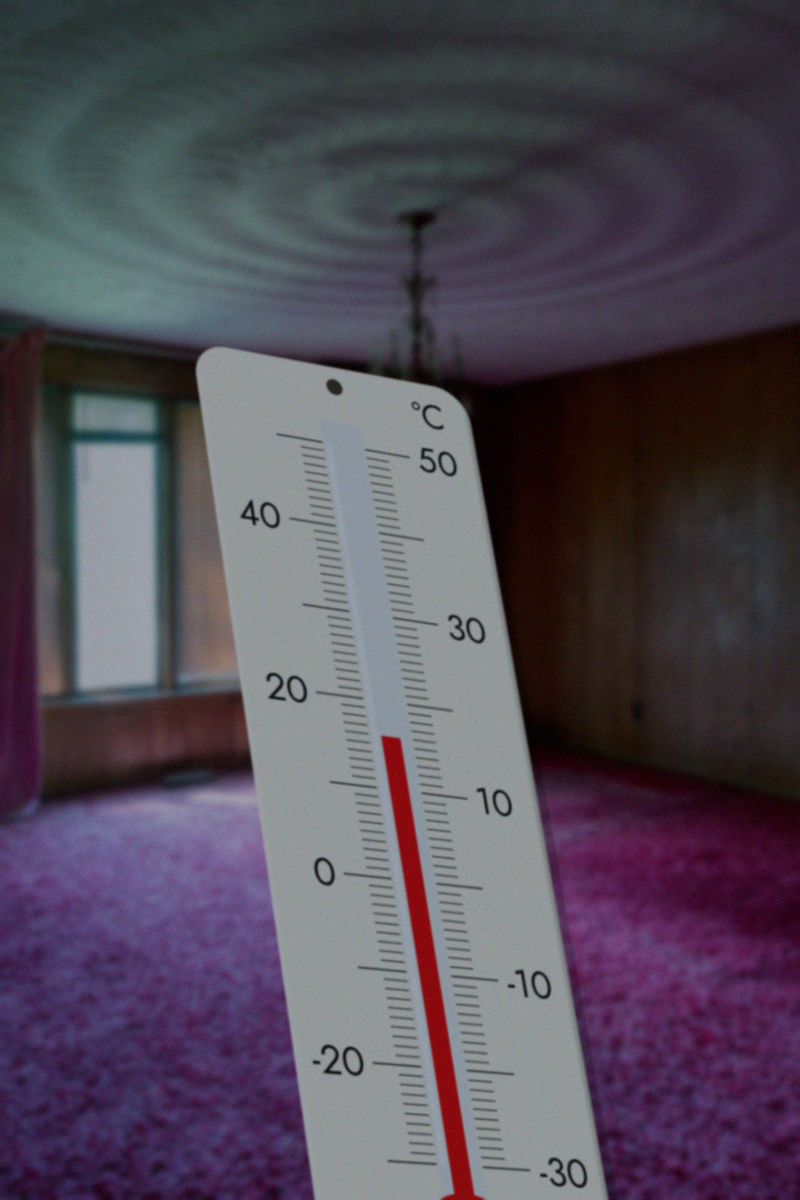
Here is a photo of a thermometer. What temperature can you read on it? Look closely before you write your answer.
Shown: 16 °C
